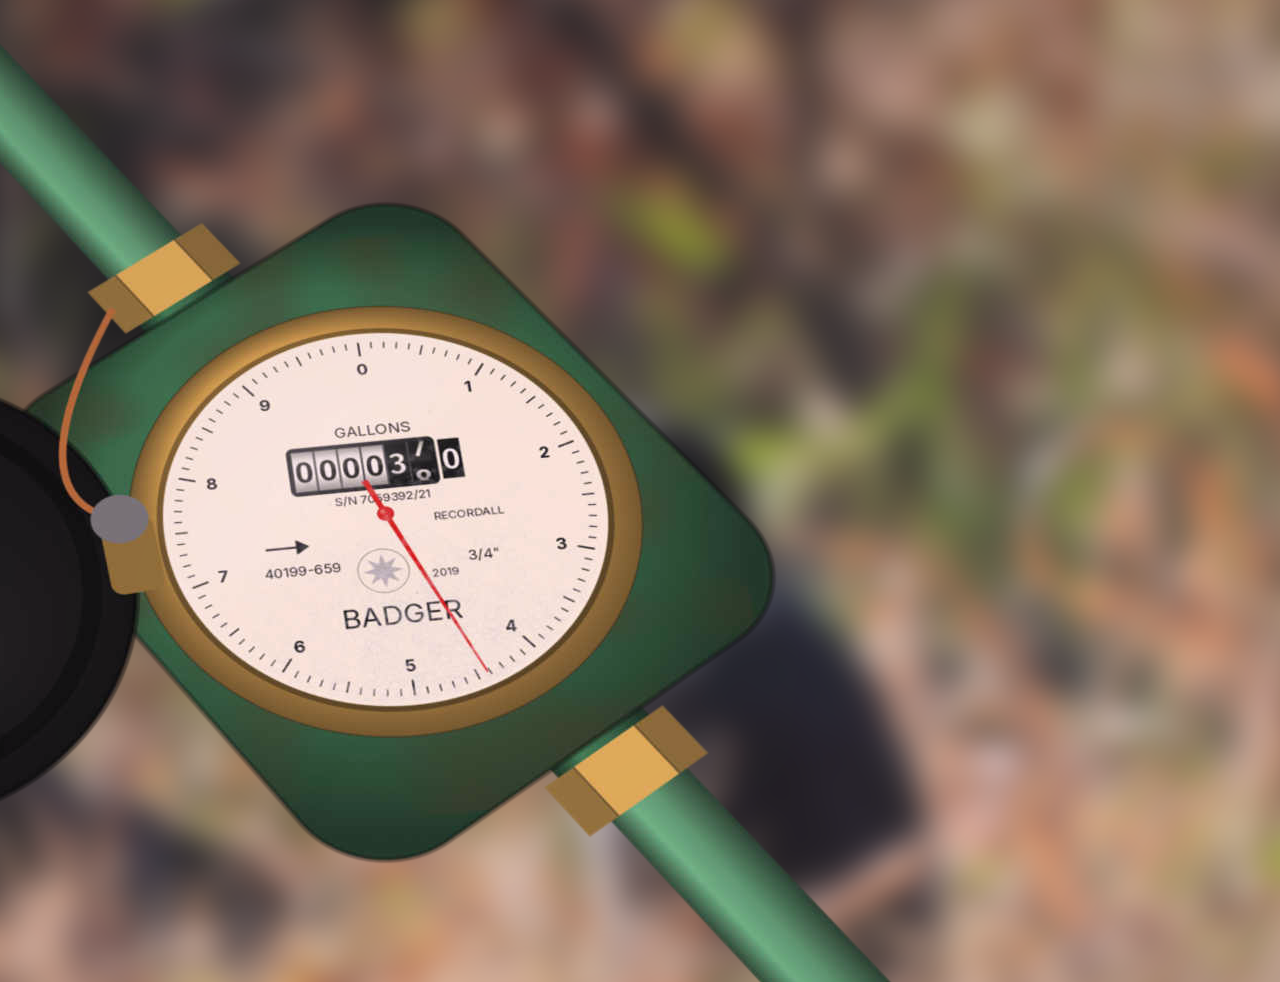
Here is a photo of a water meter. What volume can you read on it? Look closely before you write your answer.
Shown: 374.4 gal
